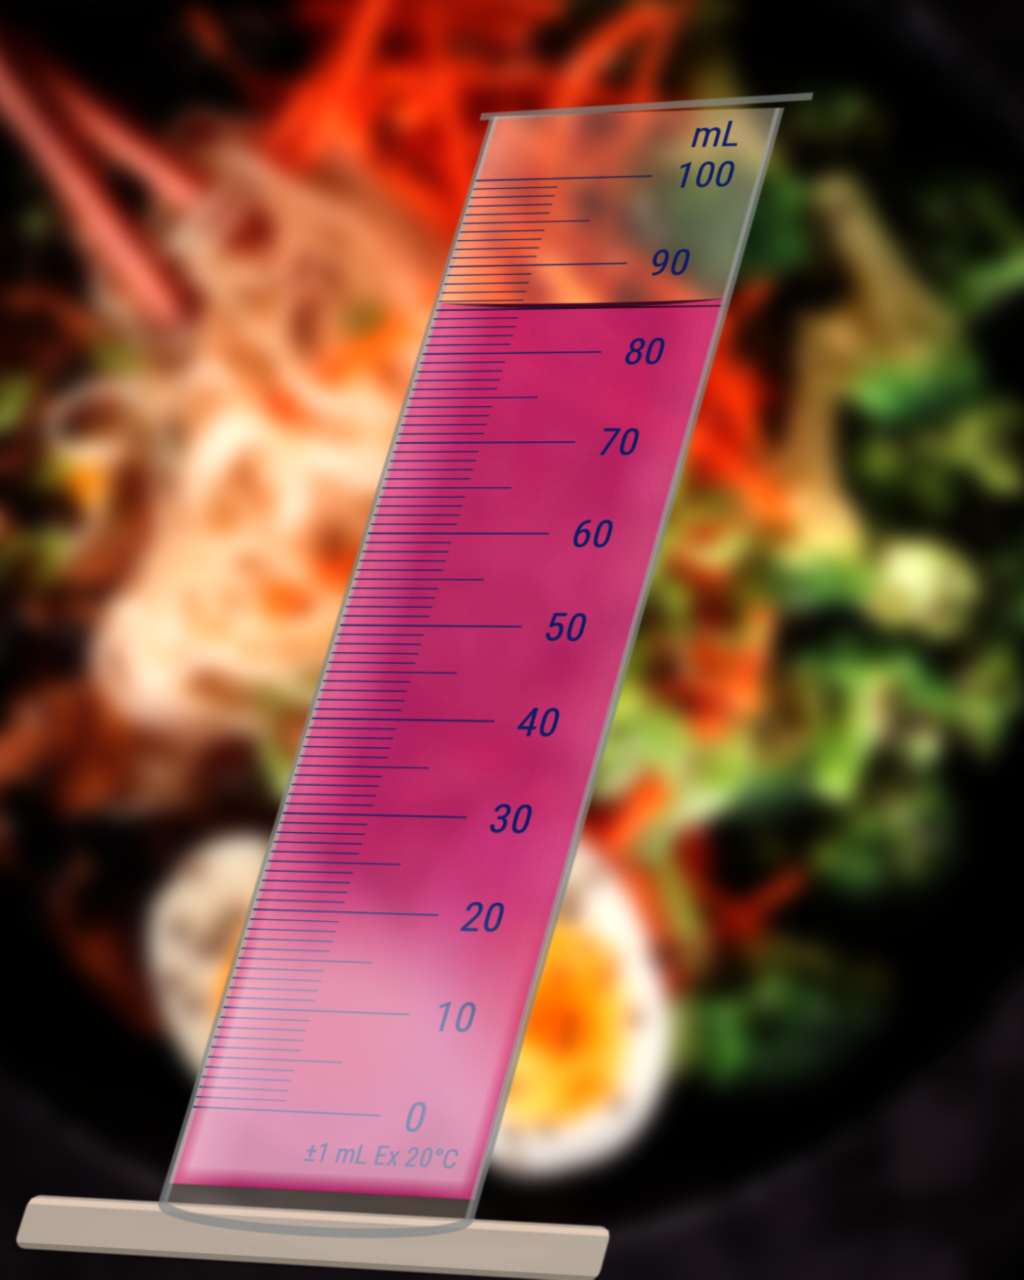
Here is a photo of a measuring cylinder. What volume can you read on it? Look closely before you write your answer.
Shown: 85 mL
